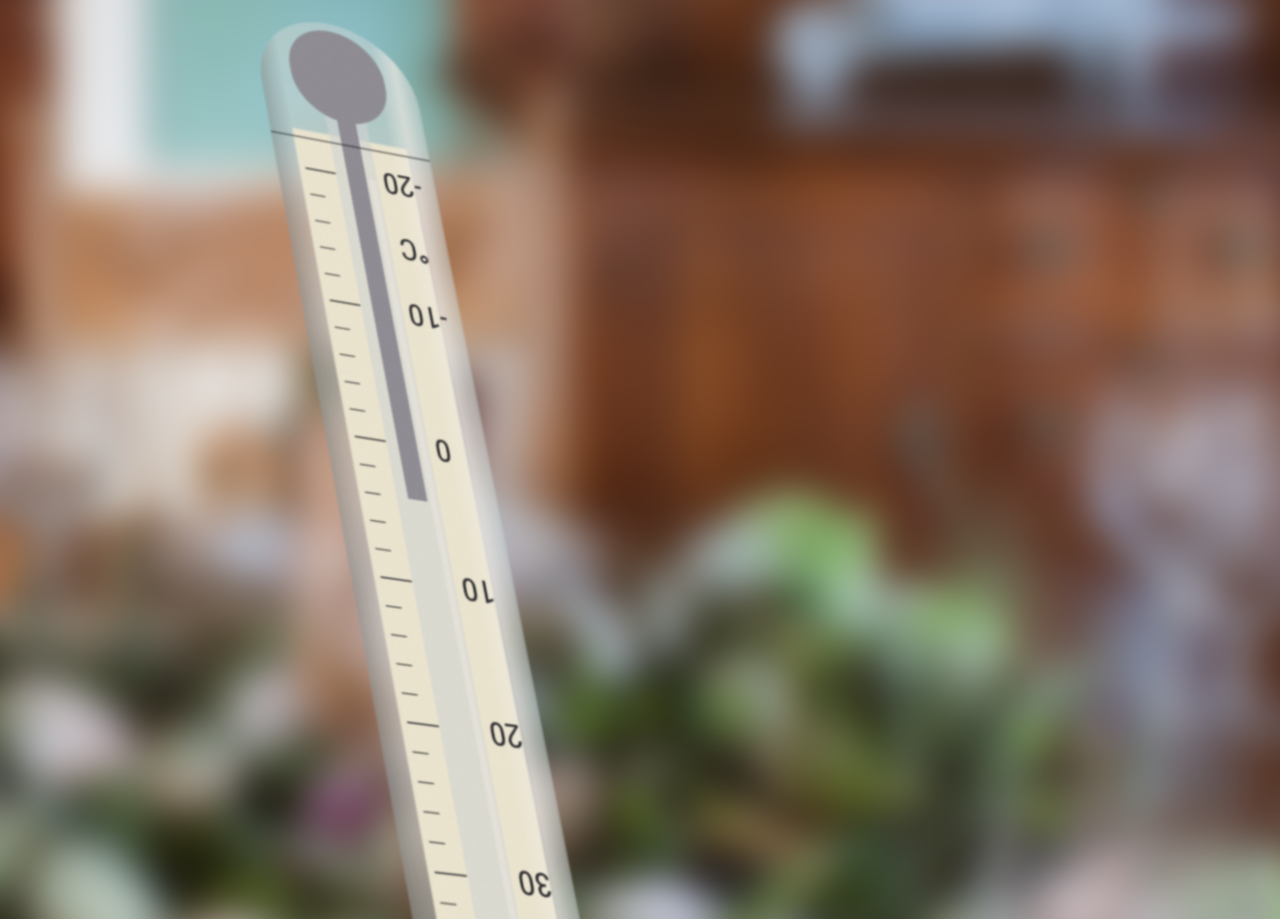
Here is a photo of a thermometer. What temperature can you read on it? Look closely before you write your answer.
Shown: 4 °C
